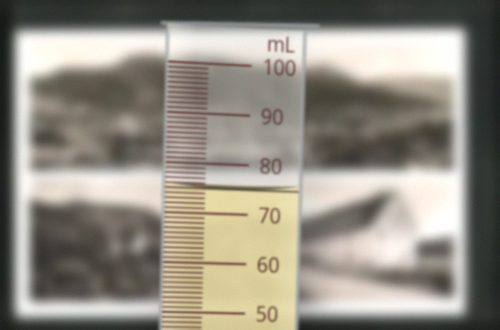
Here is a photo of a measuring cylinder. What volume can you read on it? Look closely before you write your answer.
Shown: 75 mL
